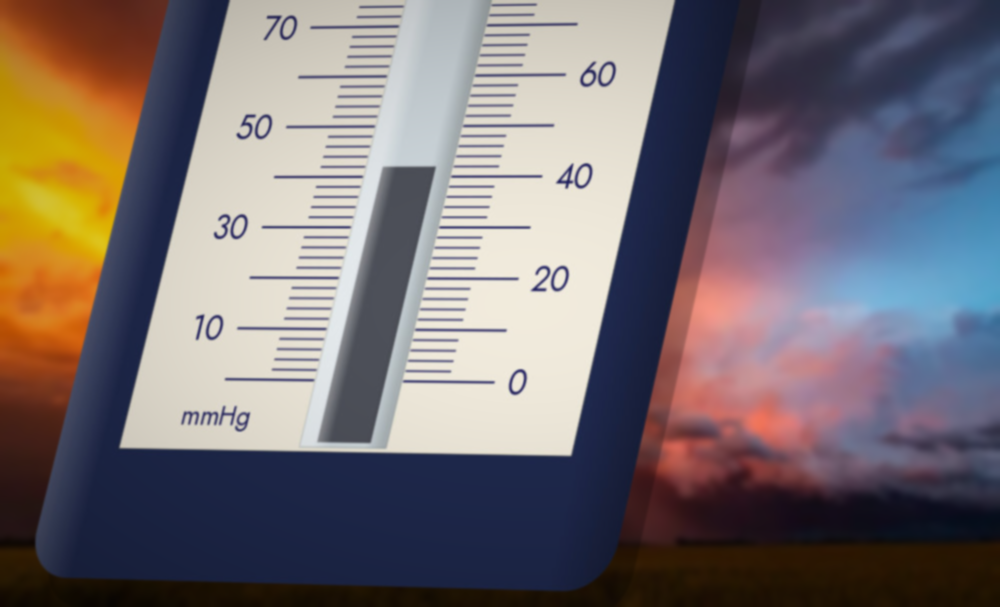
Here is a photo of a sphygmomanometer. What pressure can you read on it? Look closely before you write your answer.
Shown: 42 mmHg
